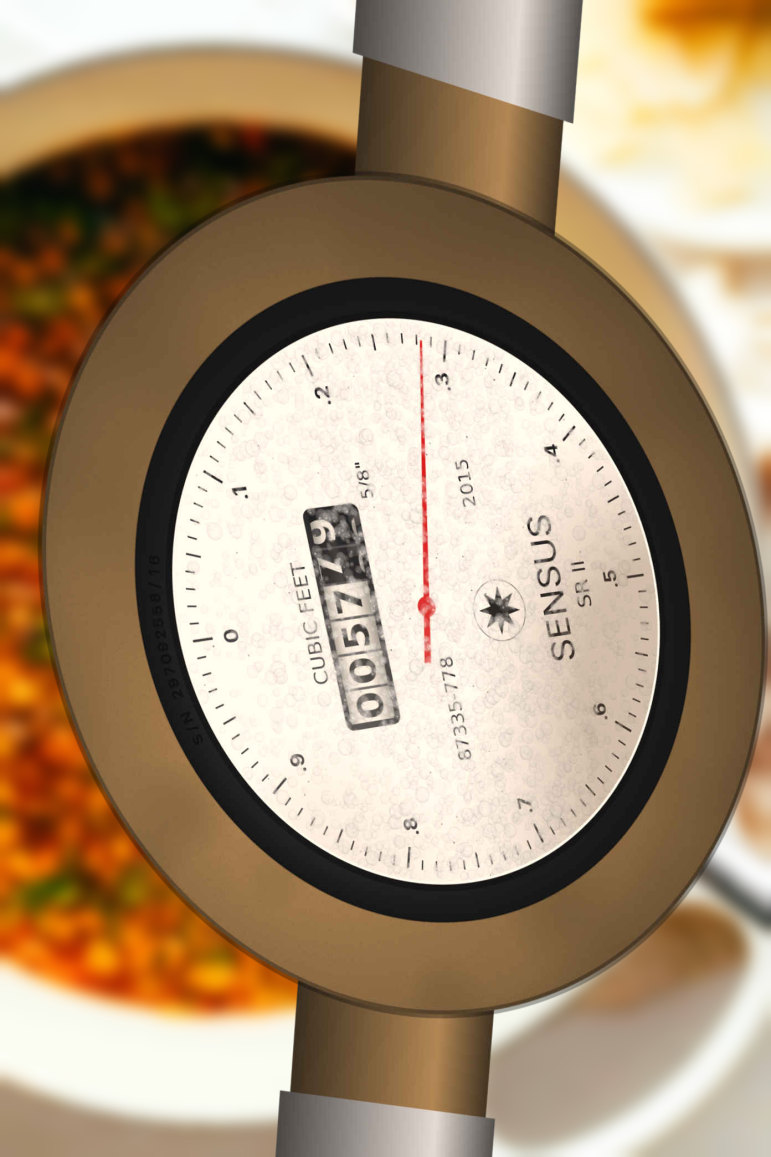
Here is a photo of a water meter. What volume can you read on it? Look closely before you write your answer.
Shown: 5779.28 ft³
